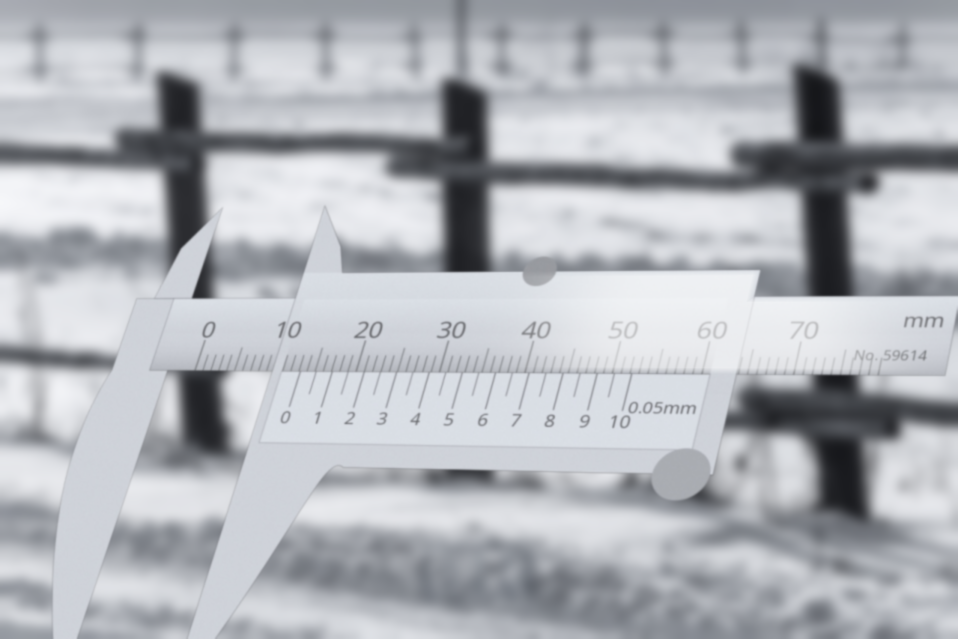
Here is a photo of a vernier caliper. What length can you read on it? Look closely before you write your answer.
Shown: 13.2 mm
